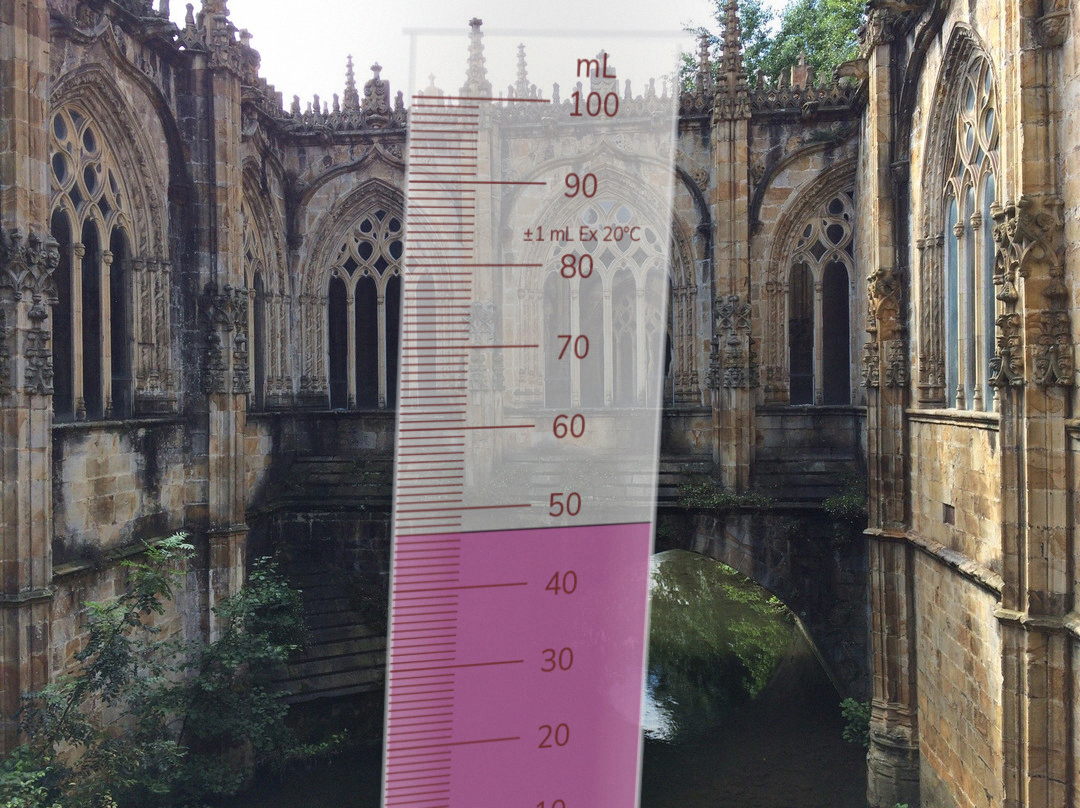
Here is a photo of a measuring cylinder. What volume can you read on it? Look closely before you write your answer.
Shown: 47 mL
